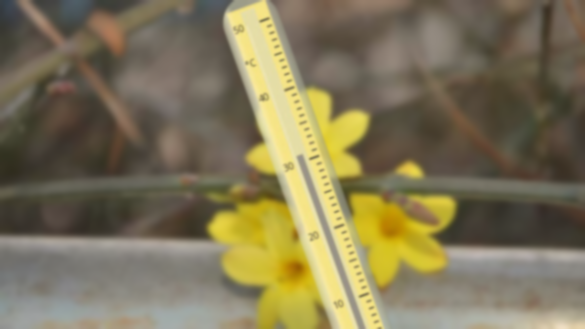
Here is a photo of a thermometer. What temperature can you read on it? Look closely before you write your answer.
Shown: 31 °C
